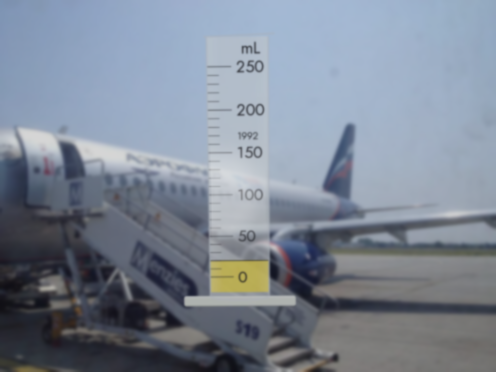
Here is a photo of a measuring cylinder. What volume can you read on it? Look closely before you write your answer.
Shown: 20 mL
